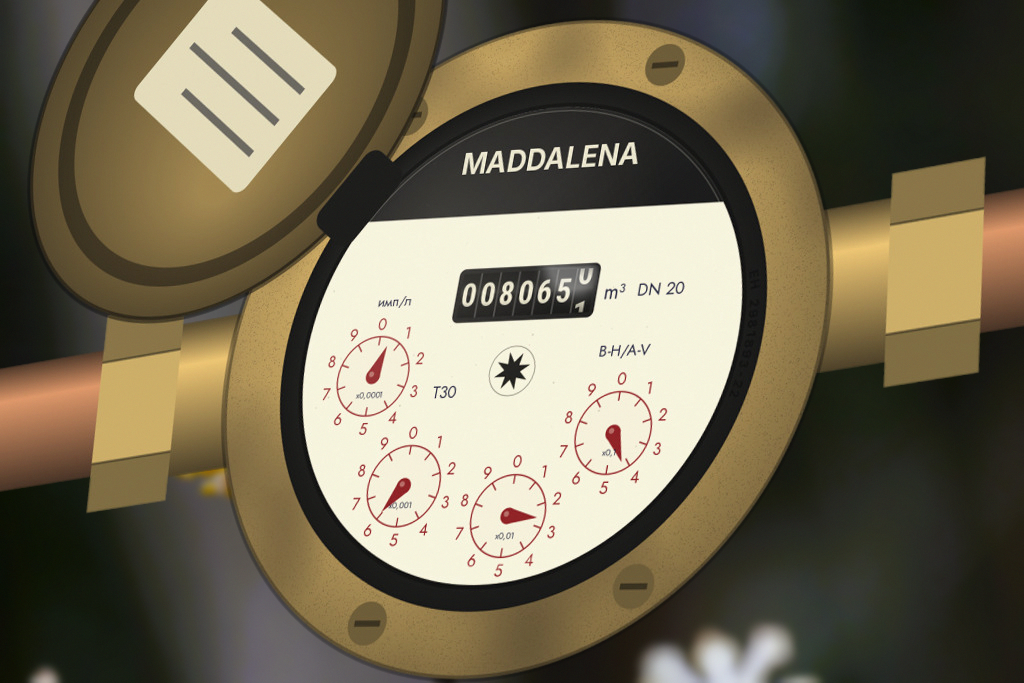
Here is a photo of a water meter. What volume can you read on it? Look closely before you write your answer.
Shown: 80650.4260 m³
